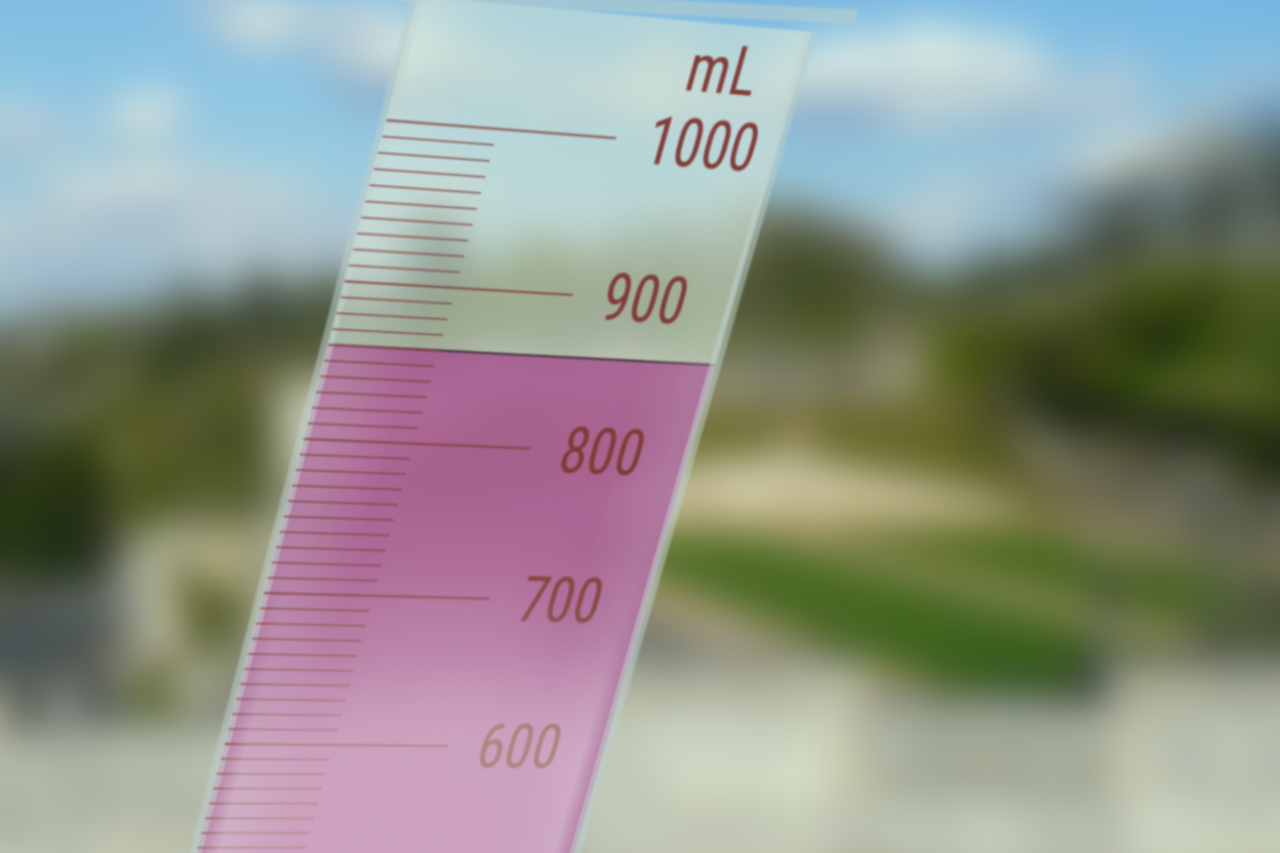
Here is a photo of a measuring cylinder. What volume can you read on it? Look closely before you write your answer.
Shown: 860 mL
